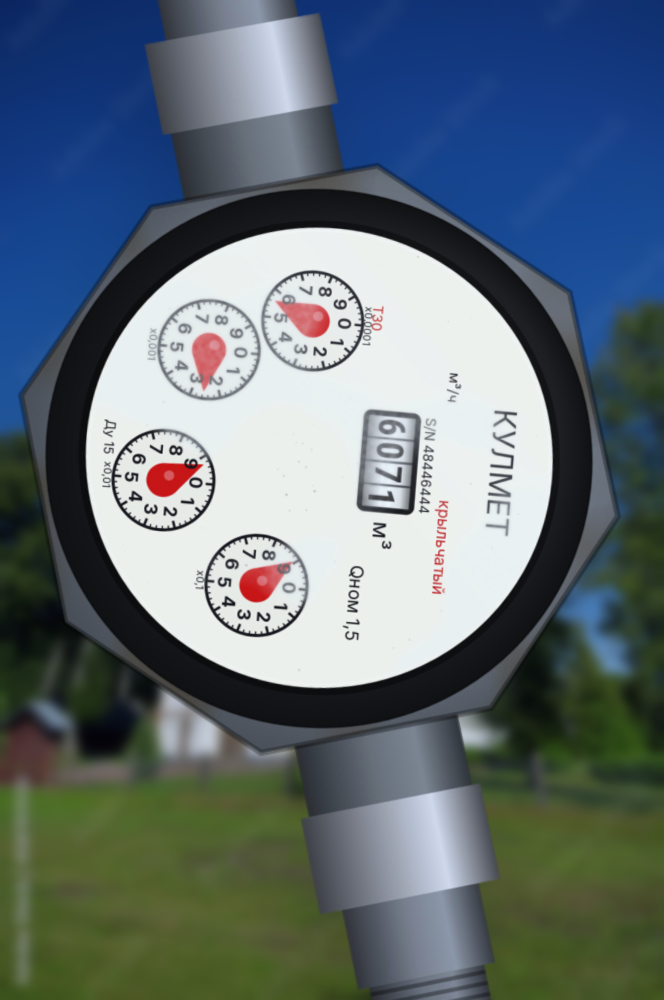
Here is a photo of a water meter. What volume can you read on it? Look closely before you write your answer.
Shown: 6070.8925 m³
